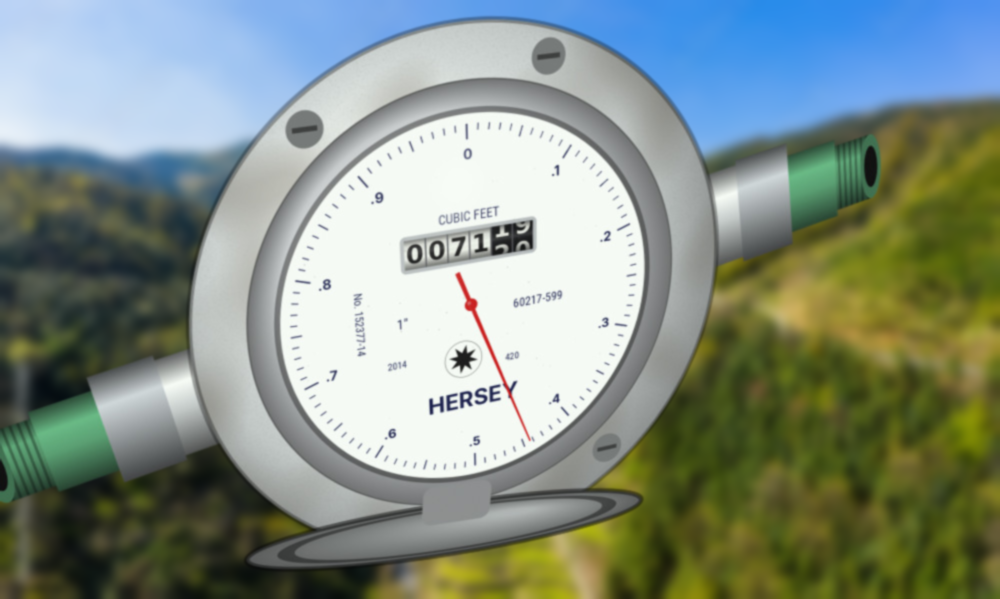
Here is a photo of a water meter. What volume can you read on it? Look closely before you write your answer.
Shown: 7119.44 ft³
